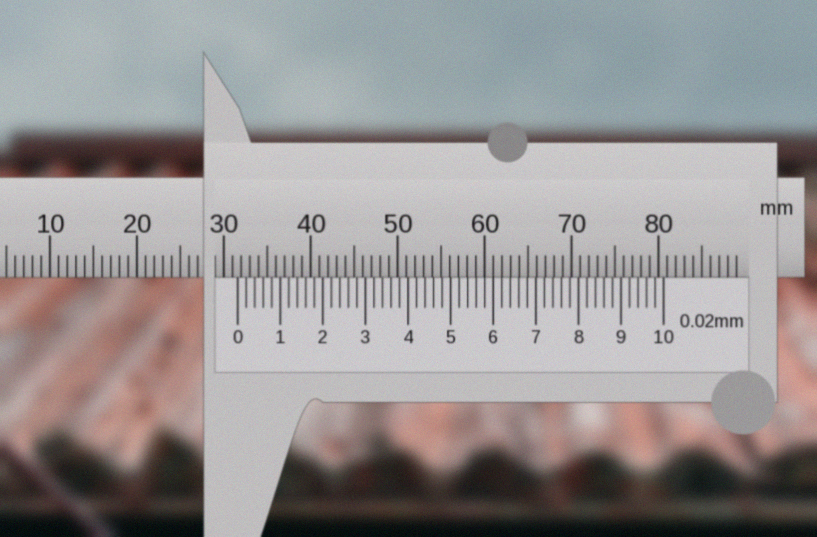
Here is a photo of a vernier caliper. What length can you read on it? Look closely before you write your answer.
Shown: 31.6 mm
